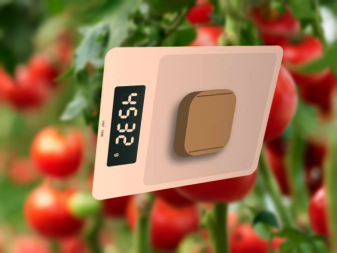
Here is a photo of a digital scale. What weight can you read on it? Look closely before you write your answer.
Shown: 4532 g
